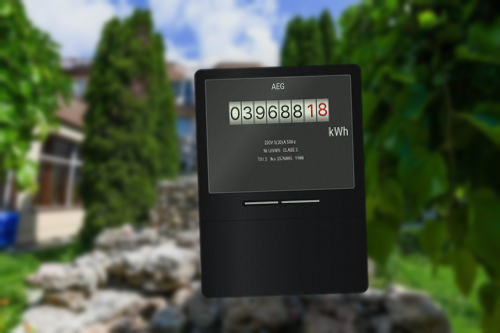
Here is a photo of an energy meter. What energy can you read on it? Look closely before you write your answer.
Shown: 39688.18 kWh
